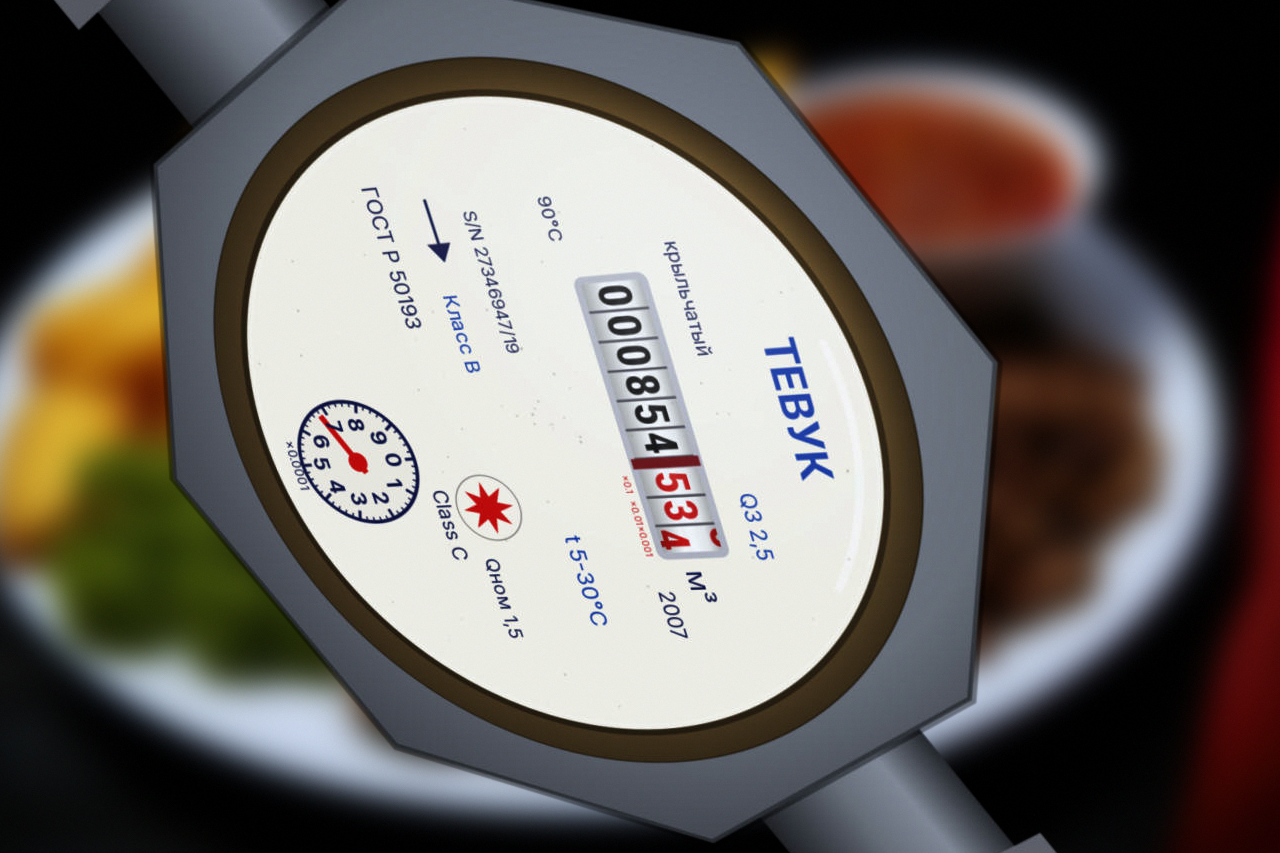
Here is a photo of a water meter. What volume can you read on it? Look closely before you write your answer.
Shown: 854.5336 m³
